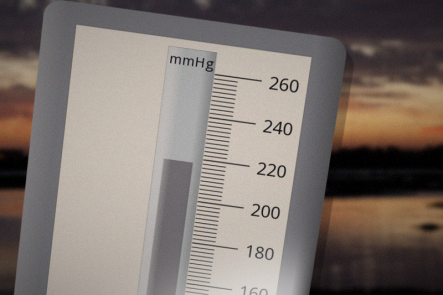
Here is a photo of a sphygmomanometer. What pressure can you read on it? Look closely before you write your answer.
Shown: 218 mmHg
